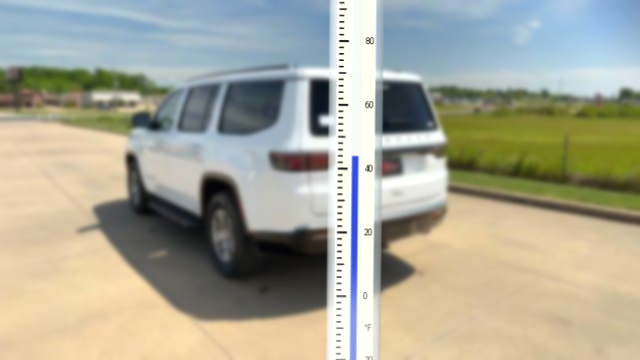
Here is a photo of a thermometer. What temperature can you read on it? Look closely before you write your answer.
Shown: 44 °F
